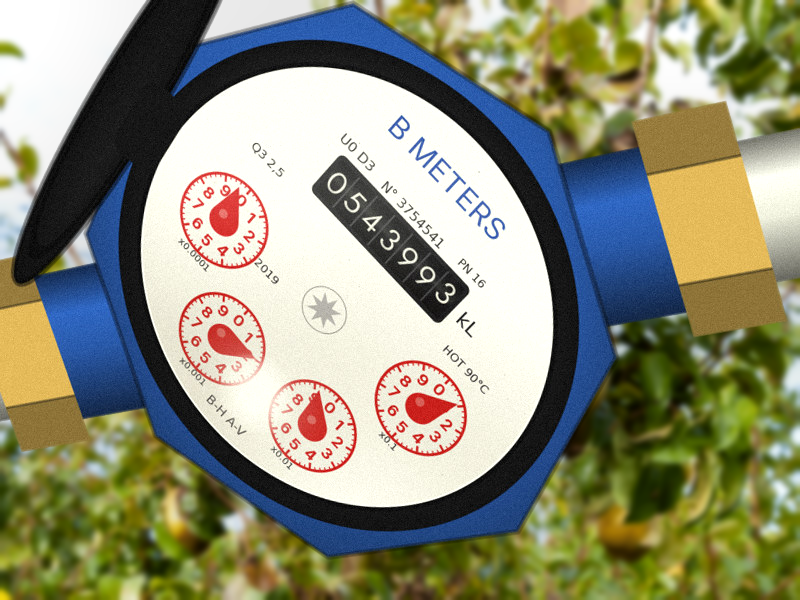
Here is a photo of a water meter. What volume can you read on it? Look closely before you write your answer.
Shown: 543993.0919 kL
